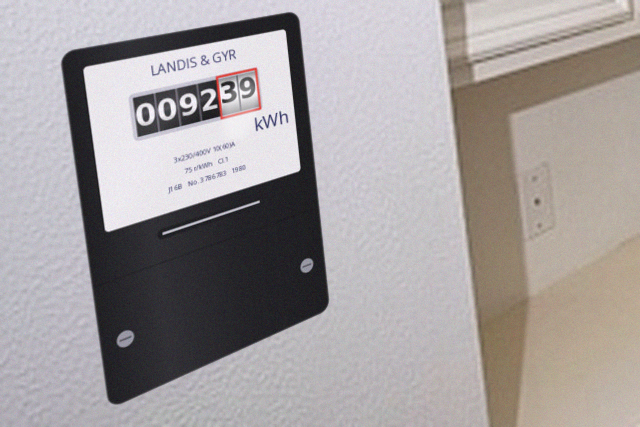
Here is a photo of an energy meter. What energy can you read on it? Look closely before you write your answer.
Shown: 92.39 kWh
